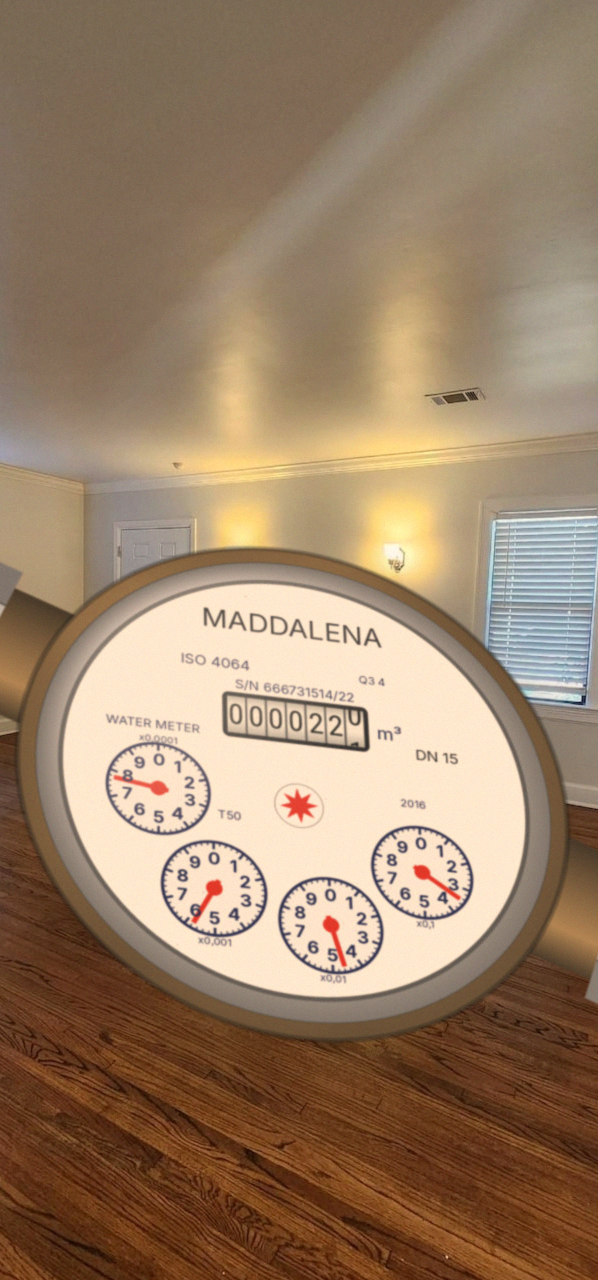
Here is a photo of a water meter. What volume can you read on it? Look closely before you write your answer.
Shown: 220.3457 m³
